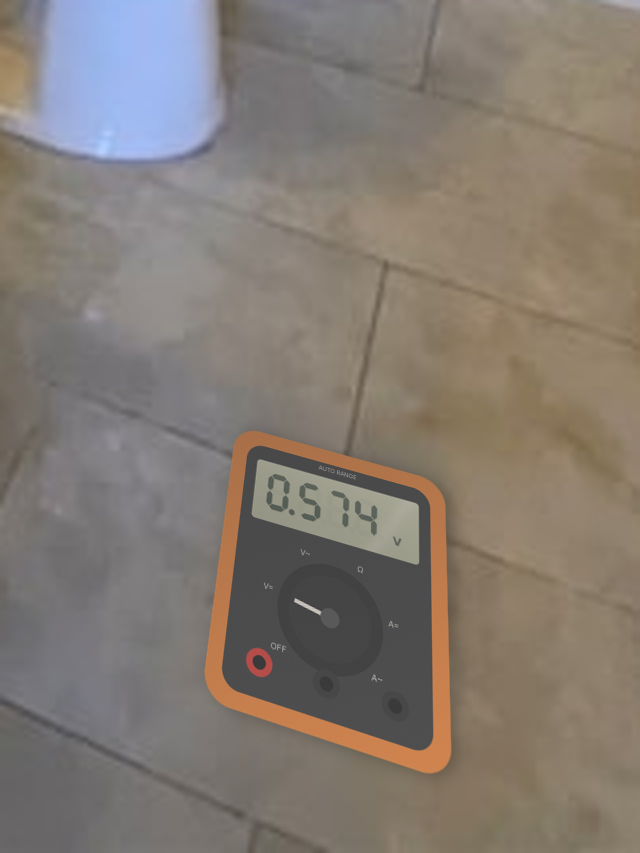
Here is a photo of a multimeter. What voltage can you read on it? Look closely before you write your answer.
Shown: 0.574 V
